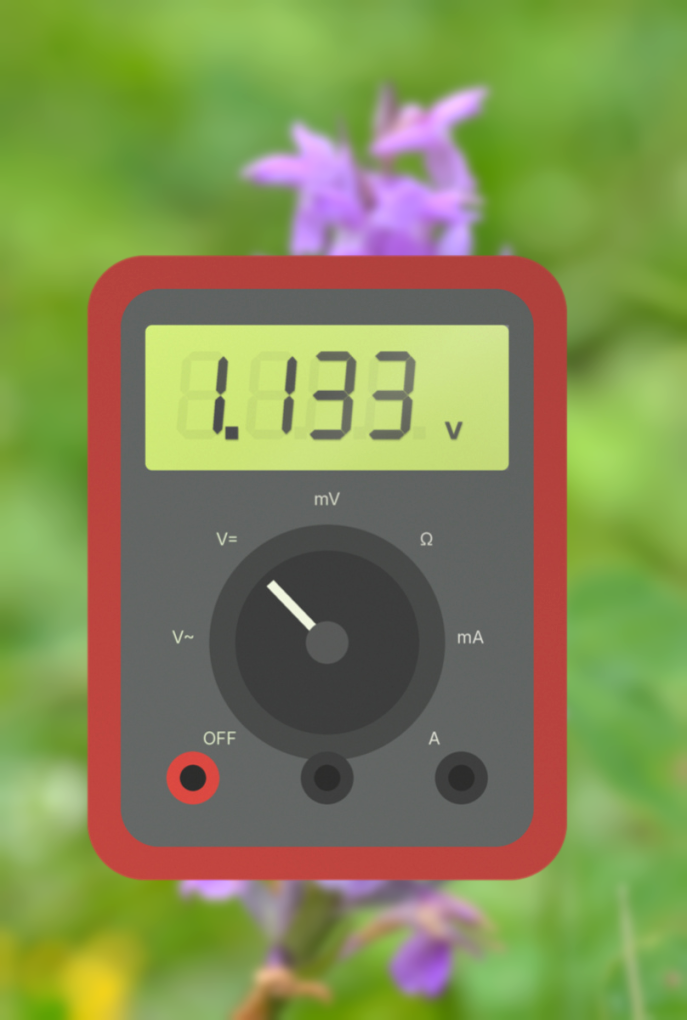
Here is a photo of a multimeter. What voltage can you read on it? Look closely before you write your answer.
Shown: 1.133 V
